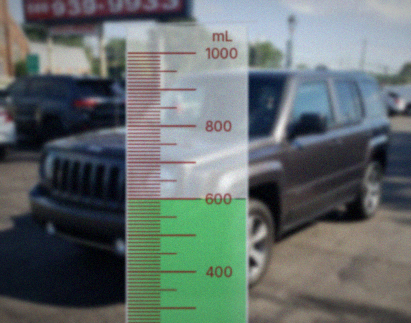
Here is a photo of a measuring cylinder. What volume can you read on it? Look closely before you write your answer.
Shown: 600 mL
